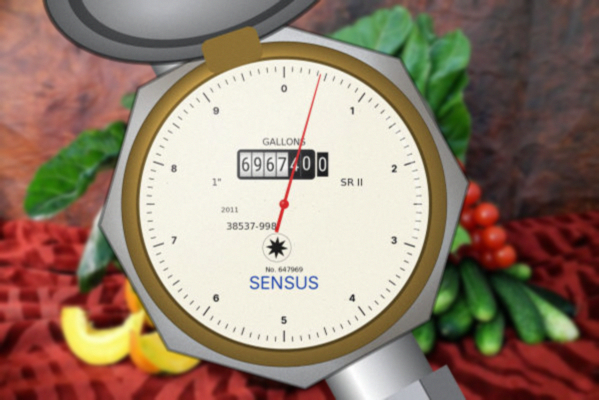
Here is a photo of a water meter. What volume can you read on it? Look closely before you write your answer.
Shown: 6967400.4 gal
